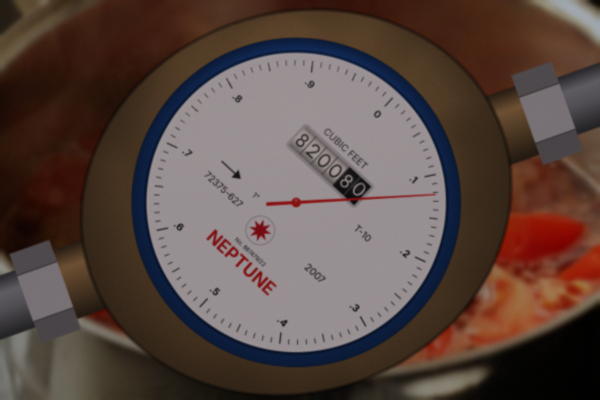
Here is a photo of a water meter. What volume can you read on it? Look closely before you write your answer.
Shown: 820080.12 ft³
